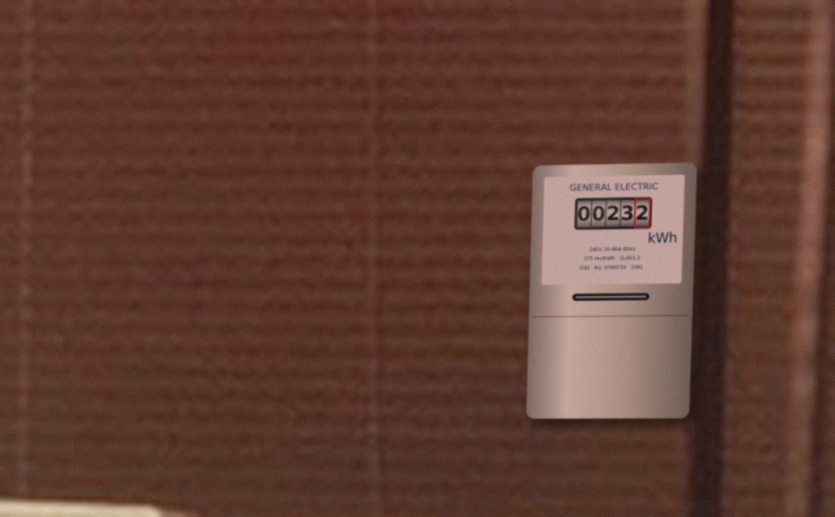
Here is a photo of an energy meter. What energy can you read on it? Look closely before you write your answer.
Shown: 23.2 kWh
